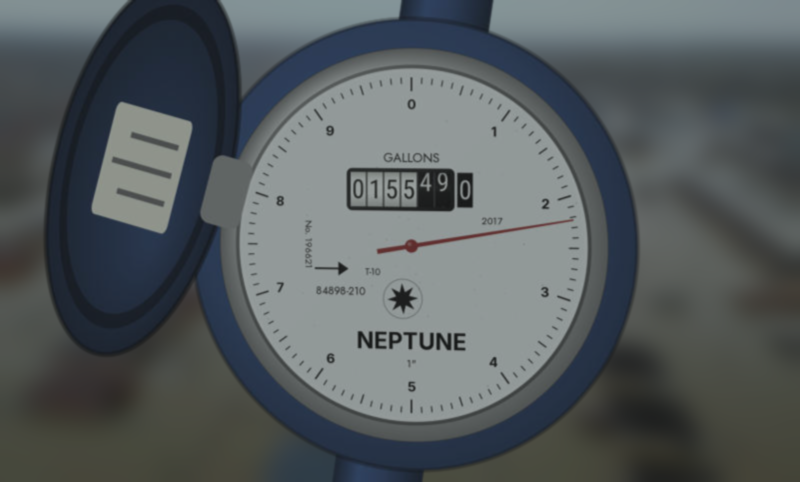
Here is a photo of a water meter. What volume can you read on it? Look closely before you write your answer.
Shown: 155492.2 gal
